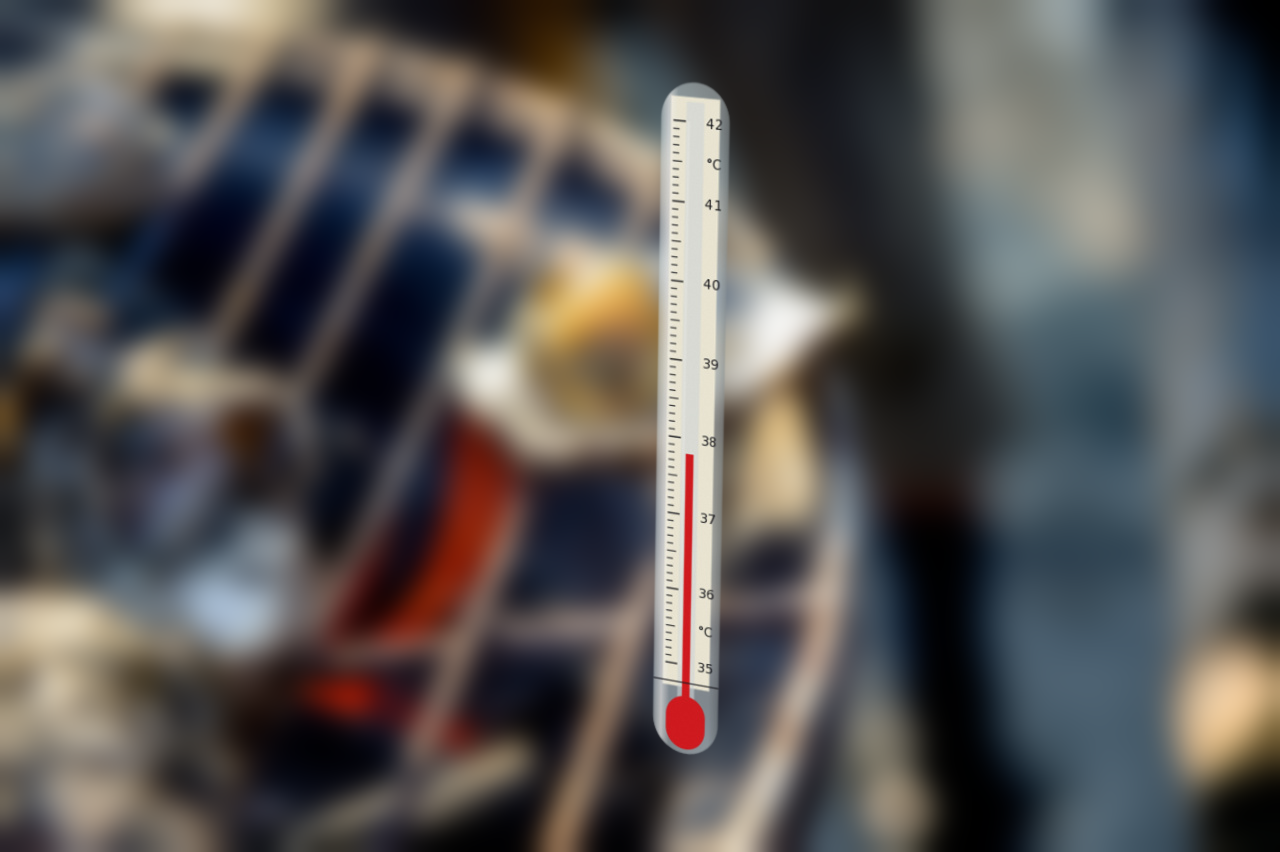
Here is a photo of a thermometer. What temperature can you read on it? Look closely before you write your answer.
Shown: 37.8 °C
